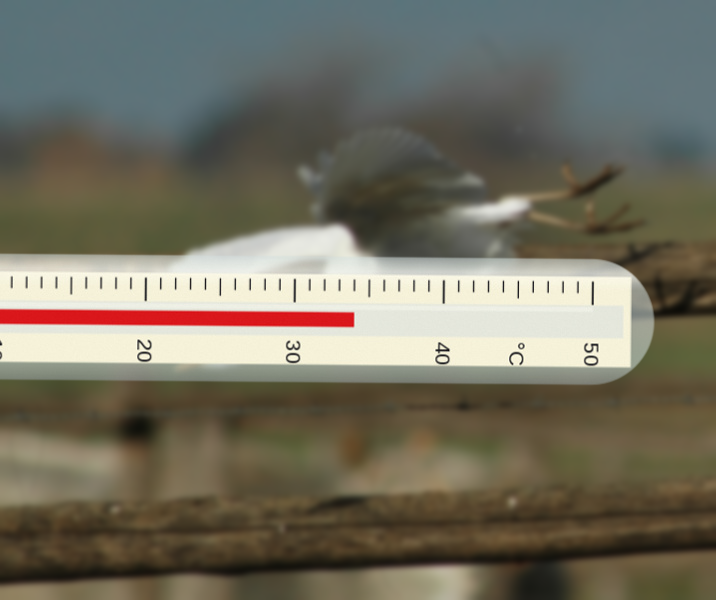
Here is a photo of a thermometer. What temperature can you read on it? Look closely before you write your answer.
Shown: 34 °C
